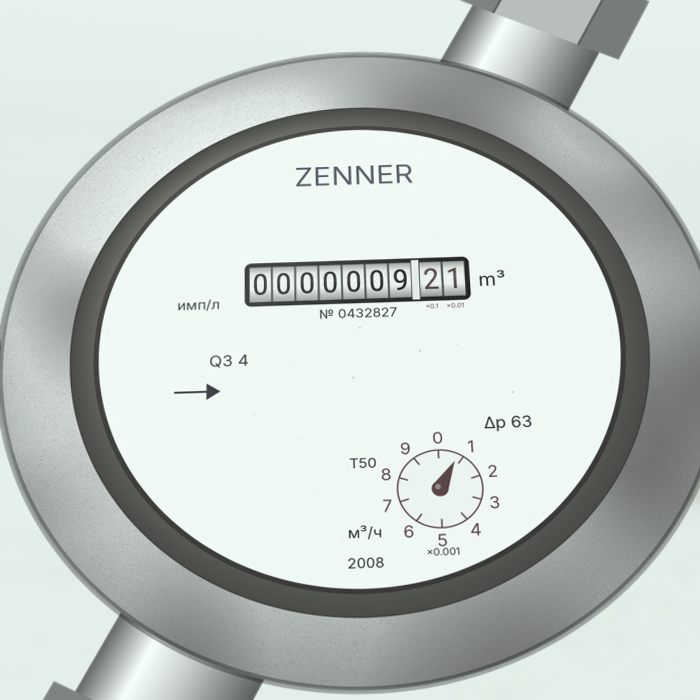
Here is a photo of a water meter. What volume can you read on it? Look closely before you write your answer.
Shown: 9.210 m³
